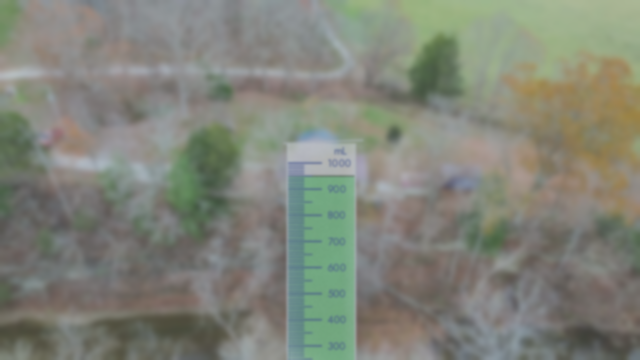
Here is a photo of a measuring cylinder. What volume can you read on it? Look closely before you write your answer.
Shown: 950 mL
